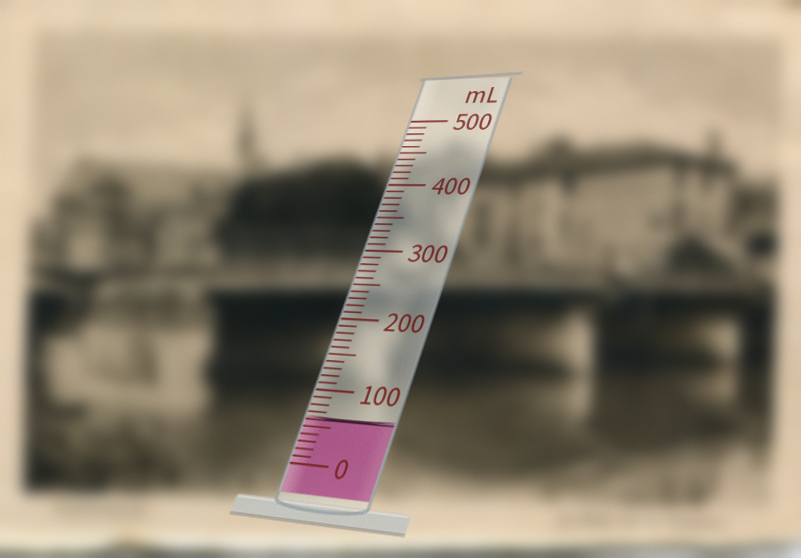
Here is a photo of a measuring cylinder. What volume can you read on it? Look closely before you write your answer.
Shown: 60 mL
